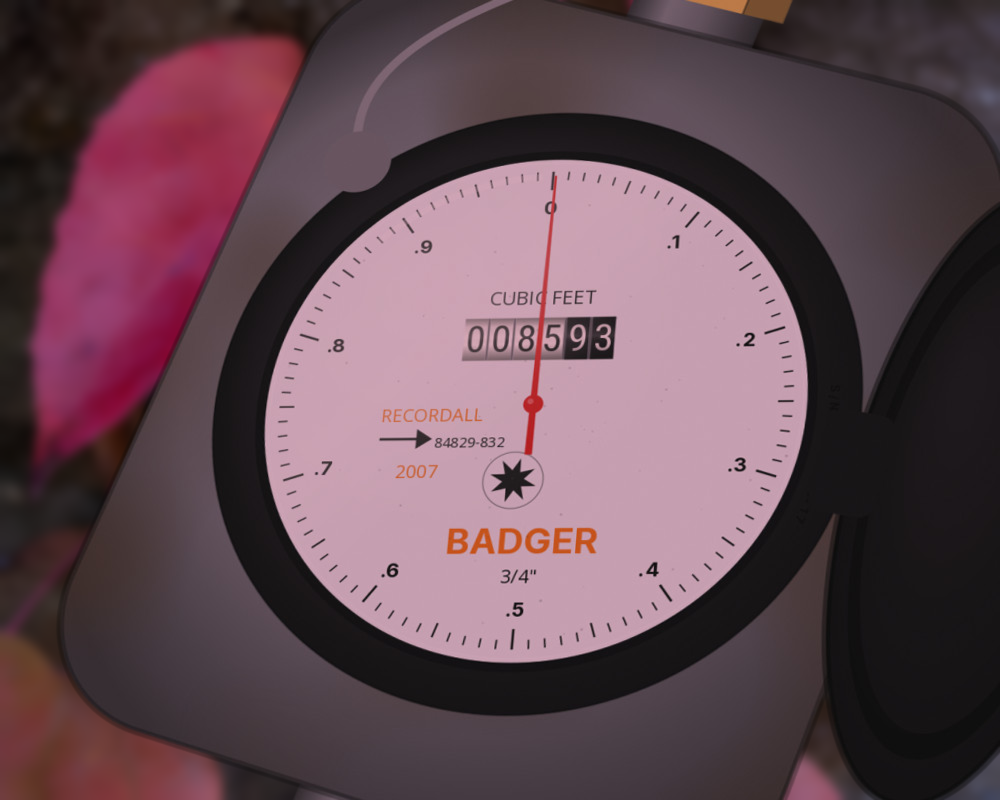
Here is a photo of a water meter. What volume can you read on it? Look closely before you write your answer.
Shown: 8593.00 ft³
